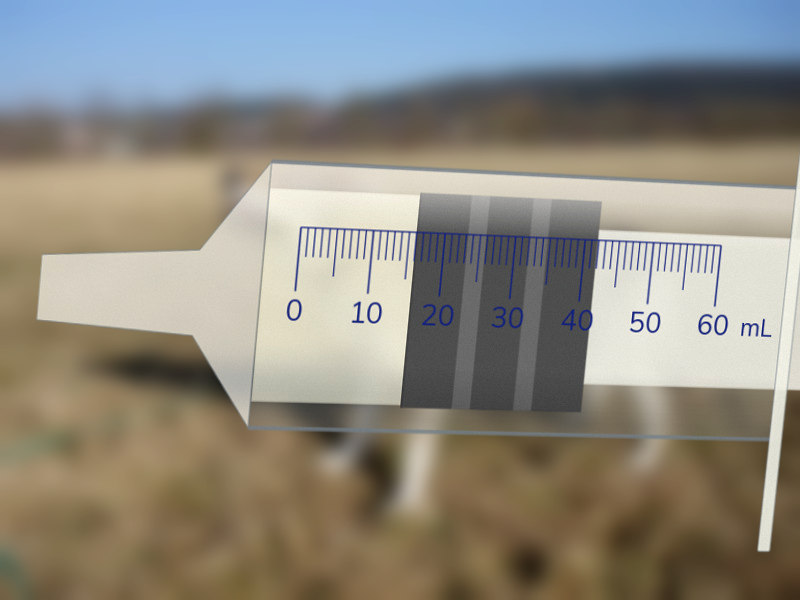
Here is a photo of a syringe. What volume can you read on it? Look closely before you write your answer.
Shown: 16 mL
